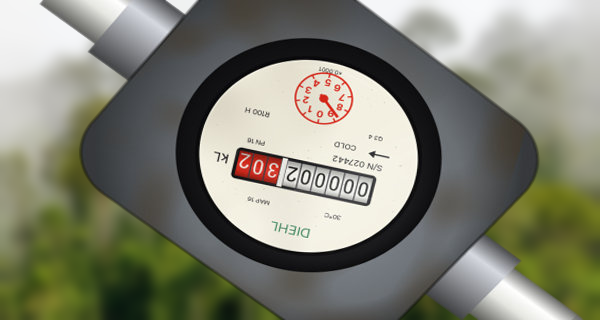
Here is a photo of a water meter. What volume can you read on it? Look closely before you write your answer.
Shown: 2.3018 kL
